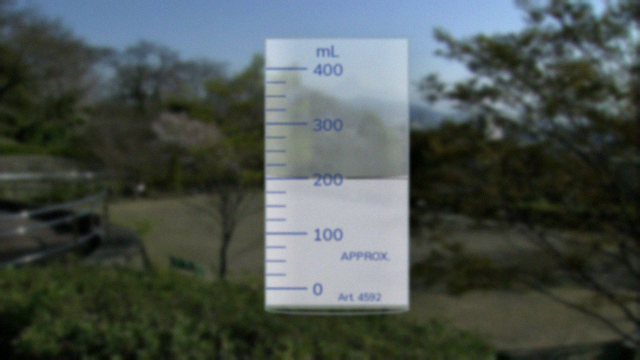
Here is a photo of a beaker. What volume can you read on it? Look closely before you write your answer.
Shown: 200 mL
